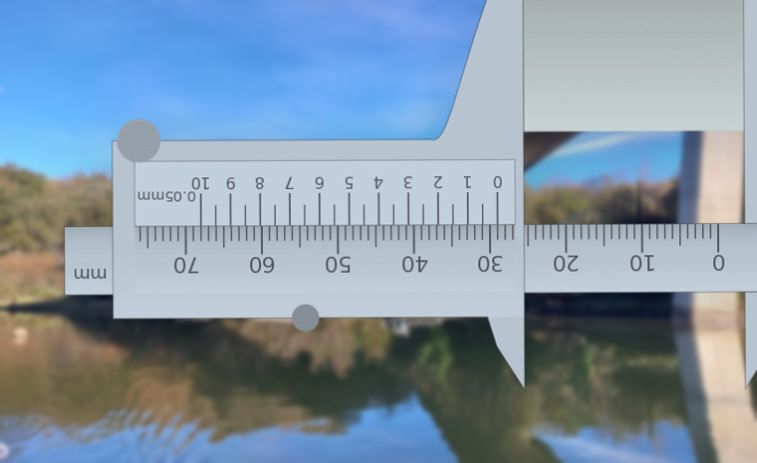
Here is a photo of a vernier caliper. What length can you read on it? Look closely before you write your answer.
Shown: 29.0 mm
